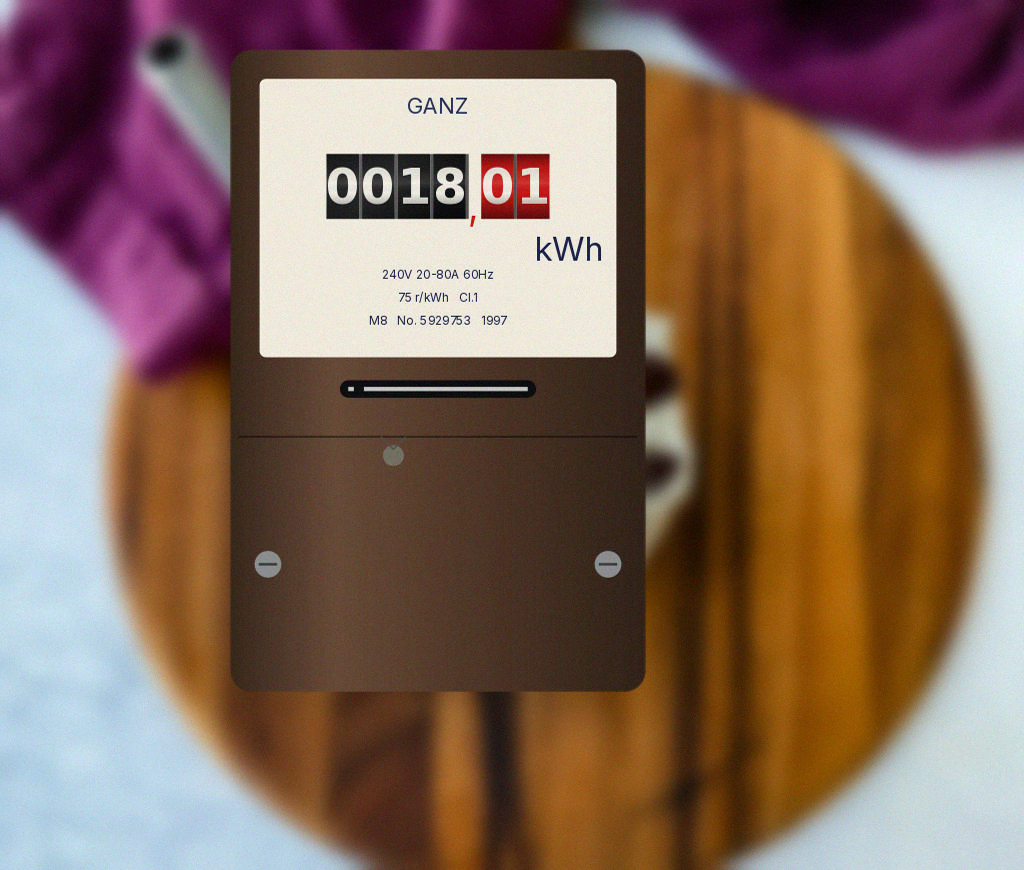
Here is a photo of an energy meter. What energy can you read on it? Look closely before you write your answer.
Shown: 18.01 kWh
